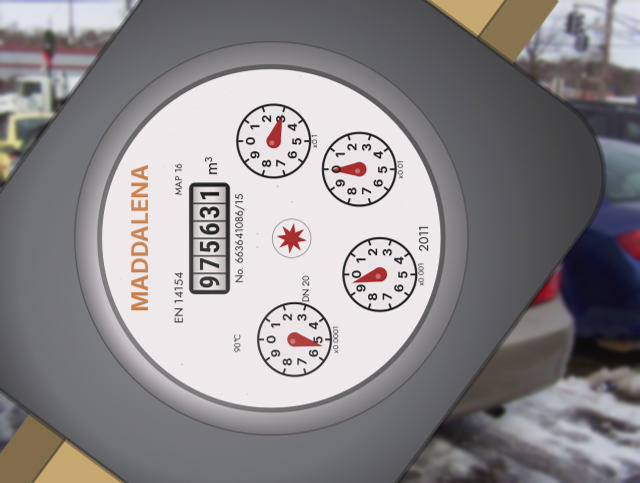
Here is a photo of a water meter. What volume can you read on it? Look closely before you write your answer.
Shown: 975631.2995 m³
